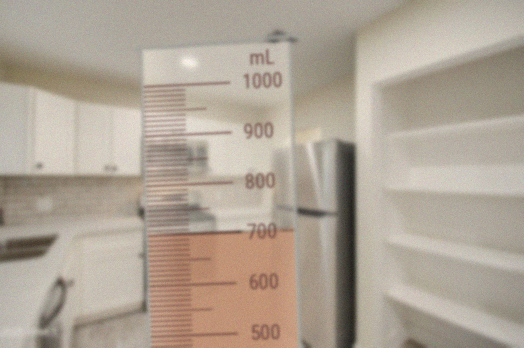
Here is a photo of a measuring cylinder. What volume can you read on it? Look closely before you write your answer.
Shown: 700 mL
